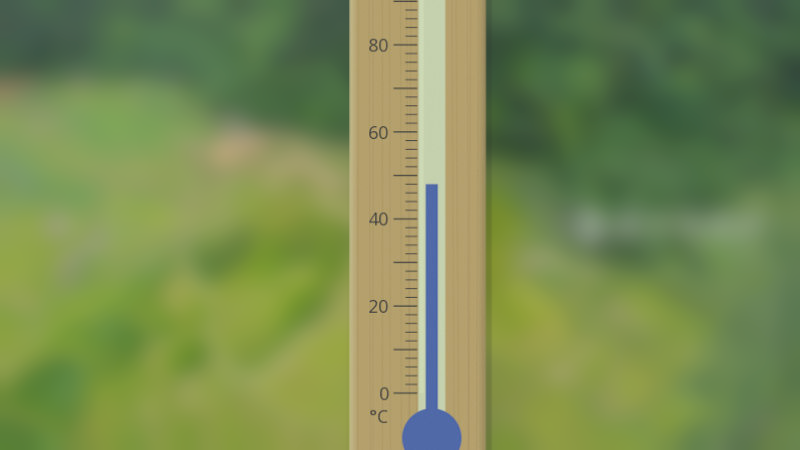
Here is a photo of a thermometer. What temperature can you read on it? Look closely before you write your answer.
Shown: 48 °C
